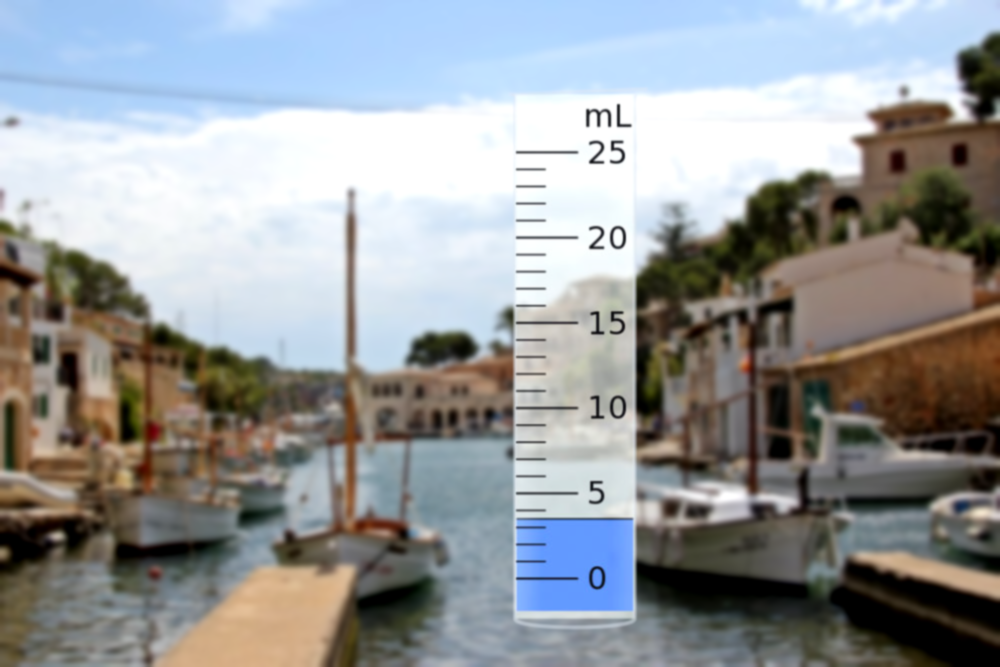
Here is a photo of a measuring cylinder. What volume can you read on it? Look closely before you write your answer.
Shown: 3.5 mL
